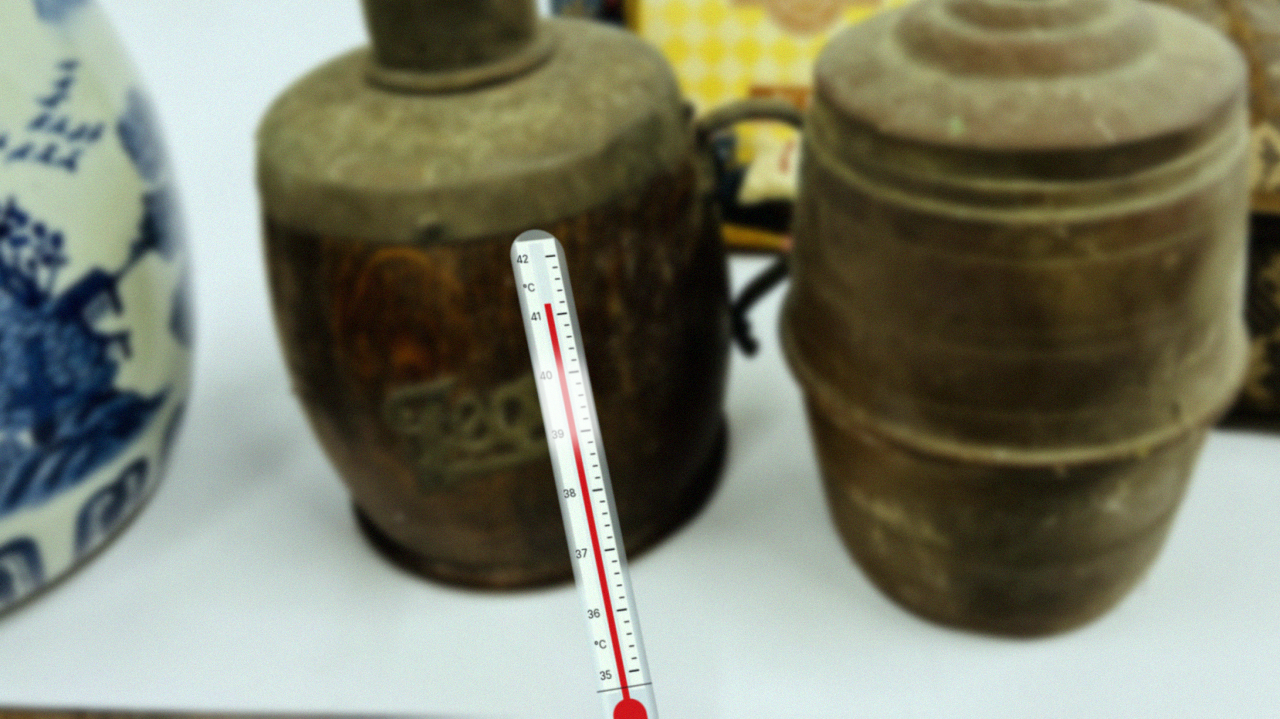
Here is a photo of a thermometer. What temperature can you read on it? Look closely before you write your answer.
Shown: 41.2 °C
